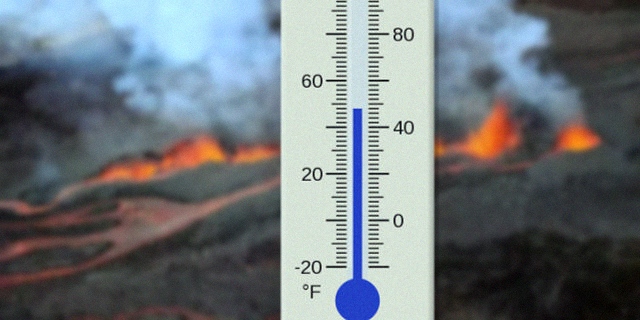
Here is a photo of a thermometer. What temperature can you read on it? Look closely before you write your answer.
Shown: 48 °F
